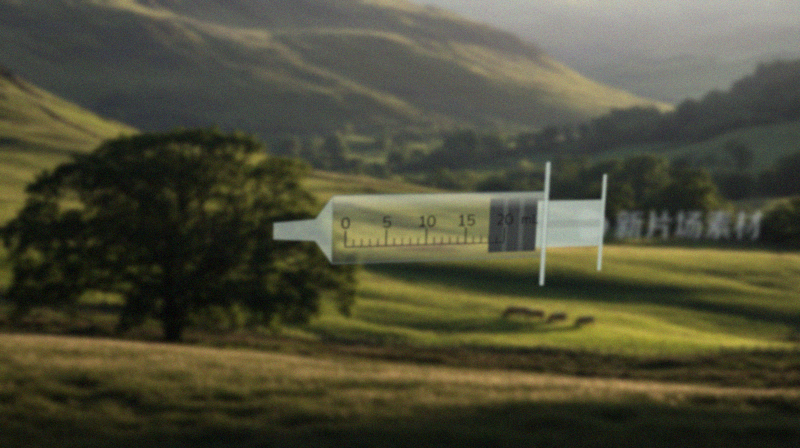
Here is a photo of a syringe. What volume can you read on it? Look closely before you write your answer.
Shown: 18 mL
